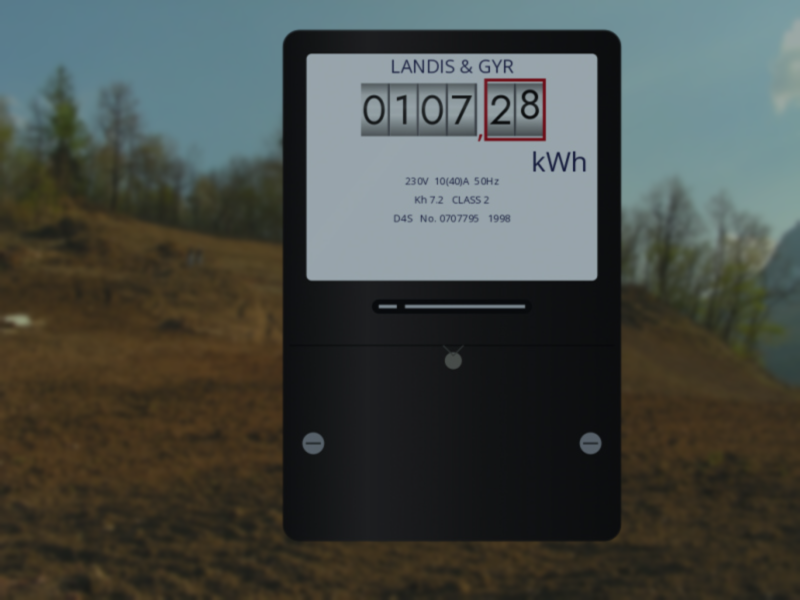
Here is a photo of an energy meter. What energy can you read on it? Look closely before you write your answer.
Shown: 107.28 kWh
